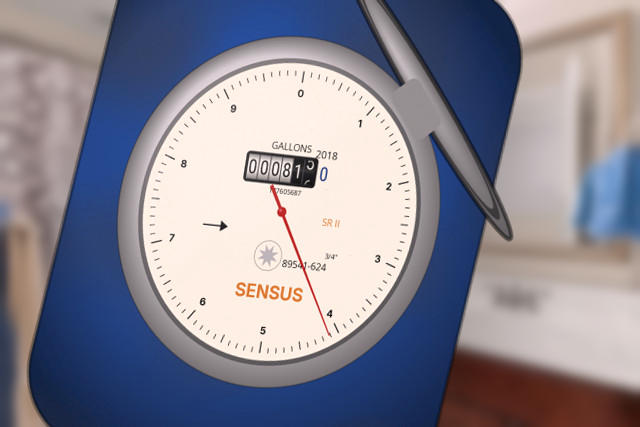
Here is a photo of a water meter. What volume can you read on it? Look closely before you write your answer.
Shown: 8154.1 gal
